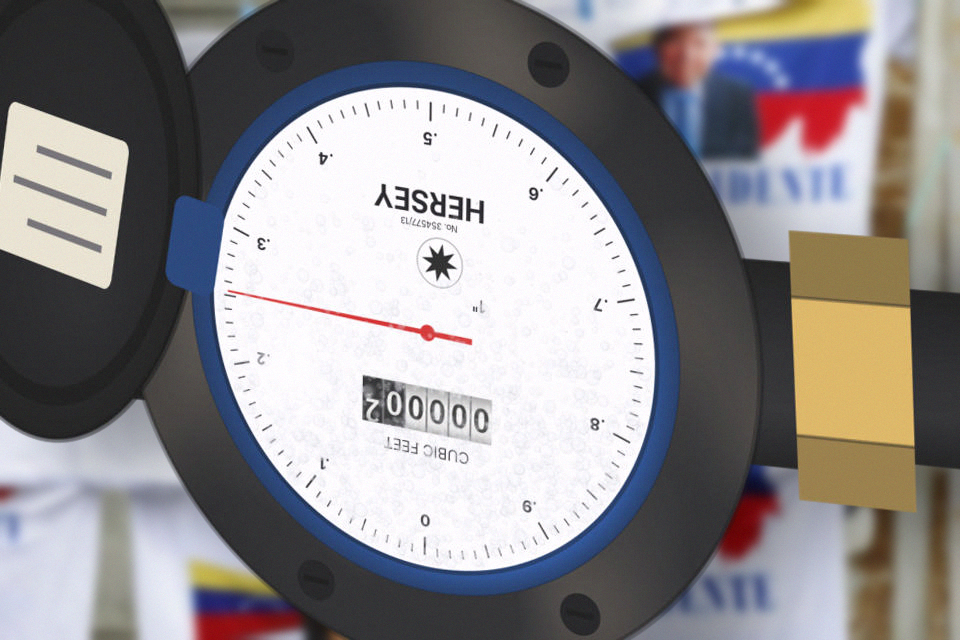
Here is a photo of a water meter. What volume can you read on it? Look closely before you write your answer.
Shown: 2.25 ft³
